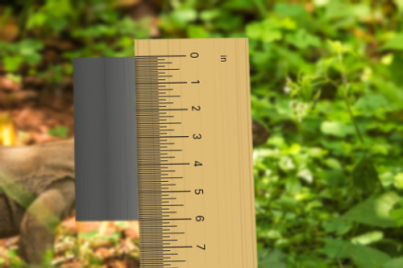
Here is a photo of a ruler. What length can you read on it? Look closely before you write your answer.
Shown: 6 in
